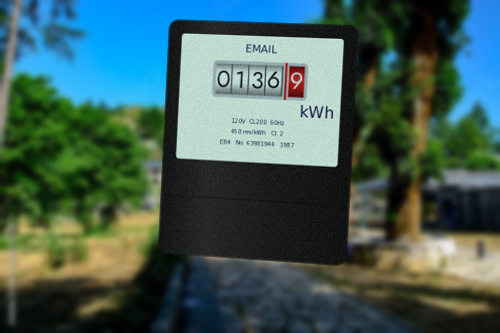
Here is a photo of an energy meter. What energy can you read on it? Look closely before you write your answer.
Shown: 136.9 kWh
